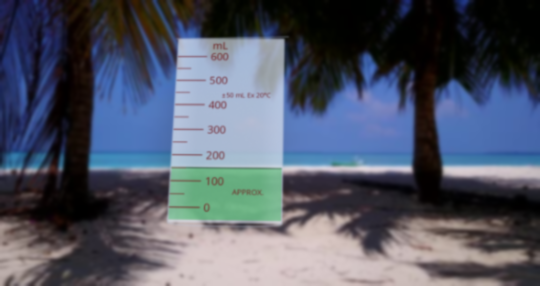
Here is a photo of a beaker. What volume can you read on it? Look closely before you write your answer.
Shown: 150 mL
